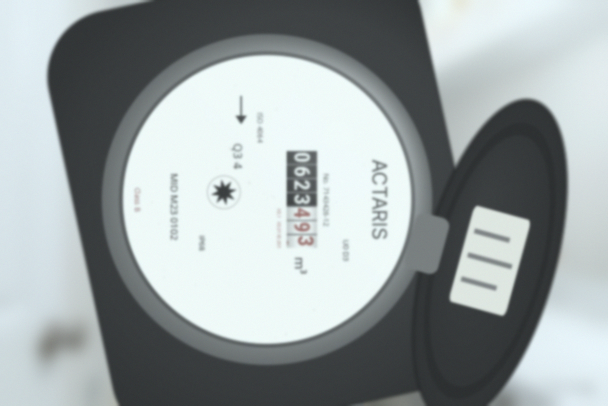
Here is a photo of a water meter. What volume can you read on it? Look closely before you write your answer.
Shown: 623.493 m³
